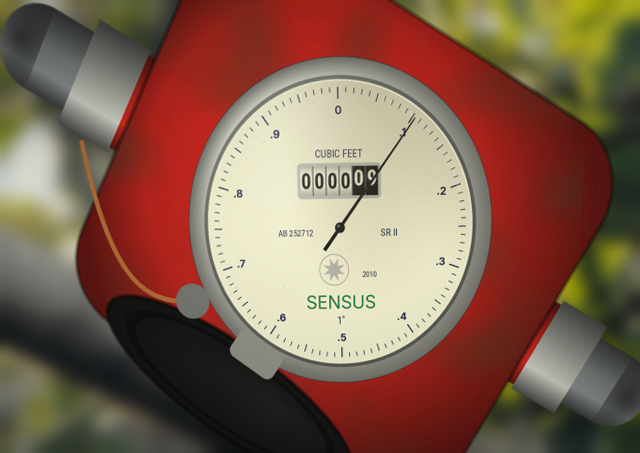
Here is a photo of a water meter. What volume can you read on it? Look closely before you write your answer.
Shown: 9.10 ft³
